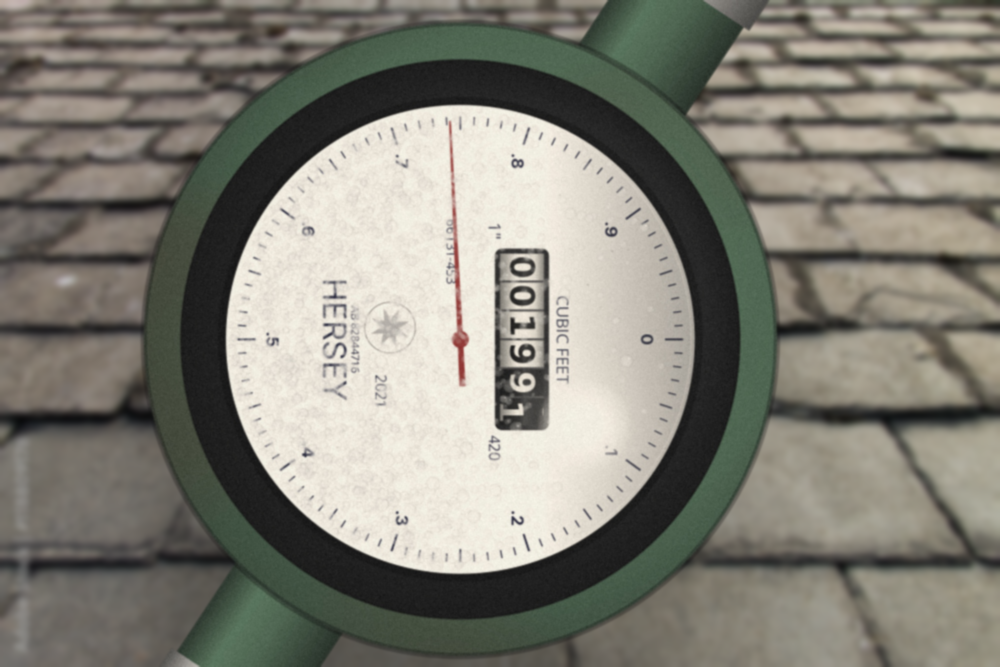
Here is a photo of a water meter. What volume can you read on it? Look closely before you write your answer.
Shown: 1990.74 ft³
